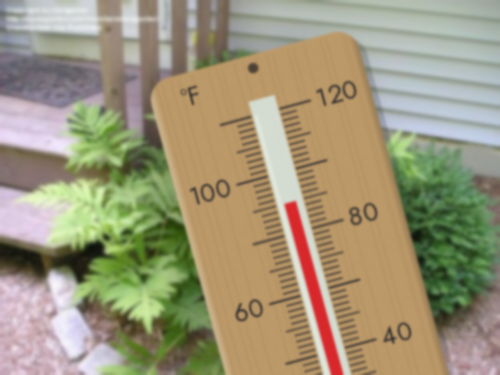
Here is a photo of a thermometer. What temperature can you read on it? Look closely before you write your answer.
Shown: 90 °F
